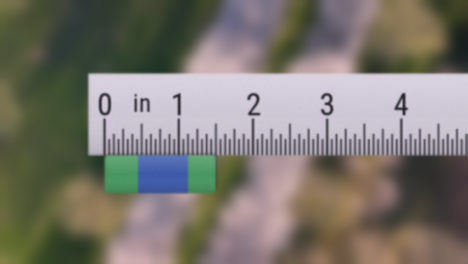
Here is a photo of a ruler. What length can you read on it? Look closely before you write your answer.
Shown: 1.5 in
